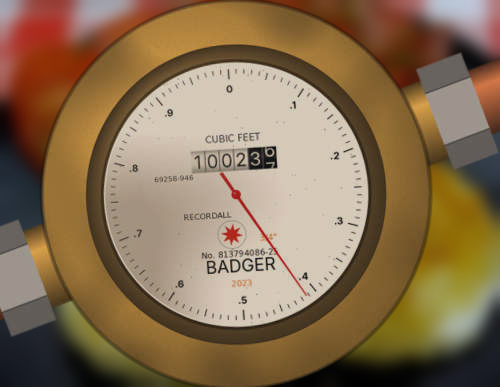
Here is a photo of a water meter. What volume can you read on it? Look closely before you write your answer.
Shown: 100236.41 ft³
